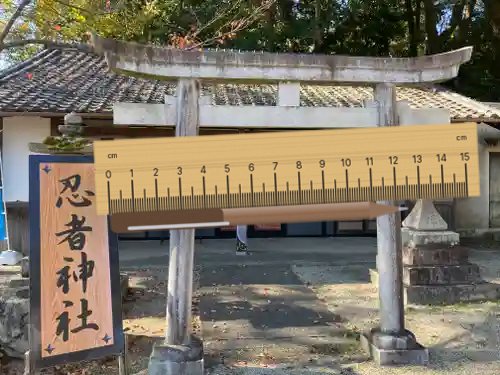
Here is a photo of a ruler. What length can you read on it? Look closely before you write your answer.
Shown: 12.5 cm
